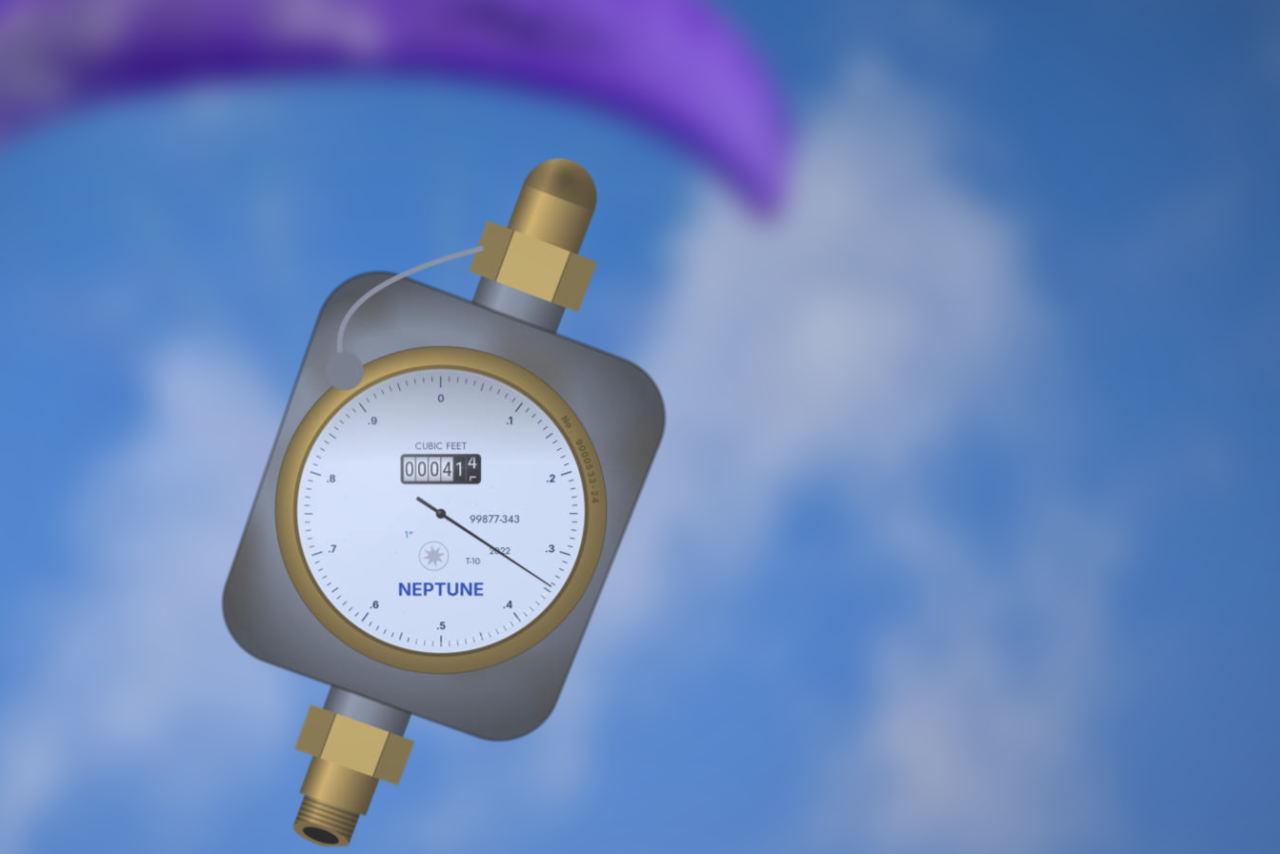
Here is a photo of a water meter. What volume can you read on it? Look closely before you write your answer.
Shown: 414.34 ft³
